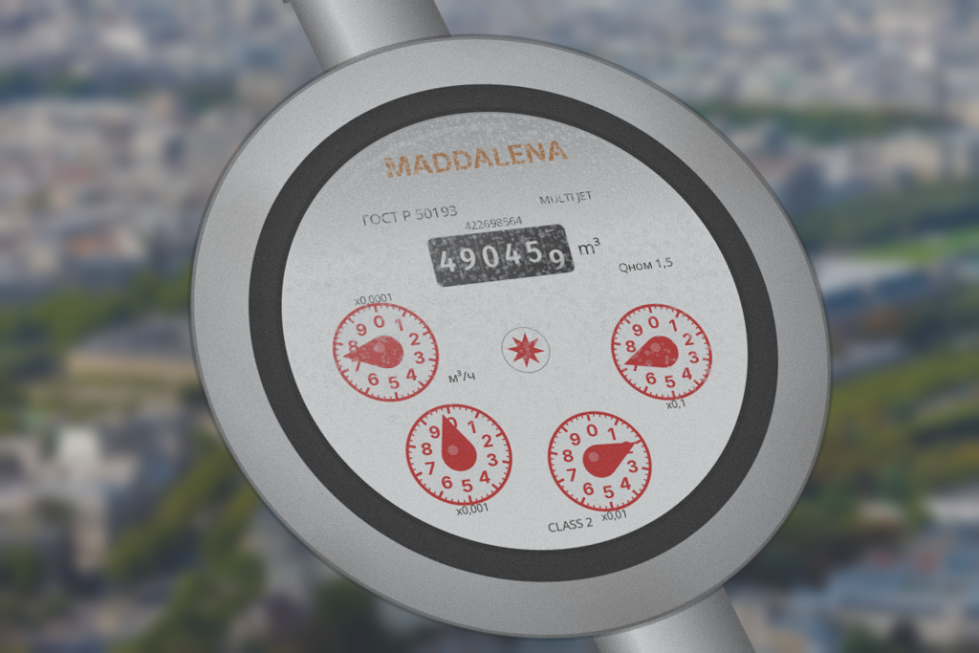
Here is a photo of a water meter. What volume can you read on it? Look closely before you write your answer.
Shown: 490458.7197 m³
